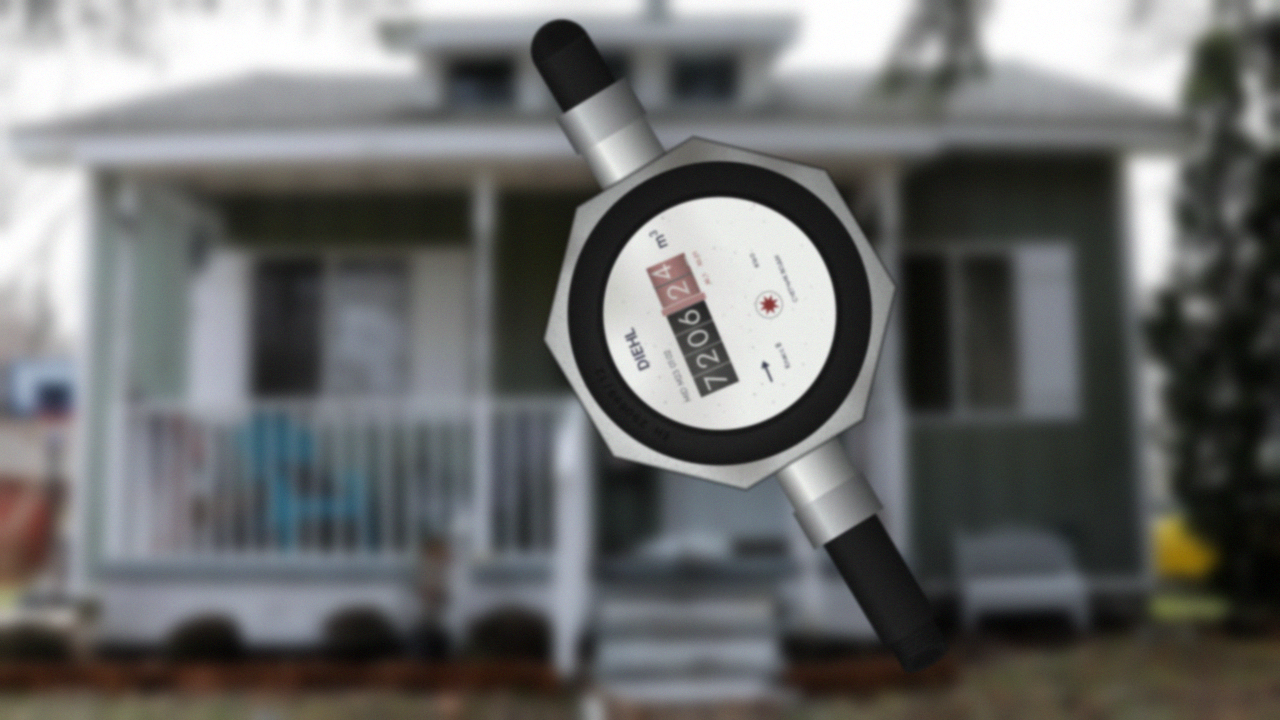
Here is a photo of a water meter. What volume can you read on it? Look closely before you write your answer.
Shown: 7206.24 m³
